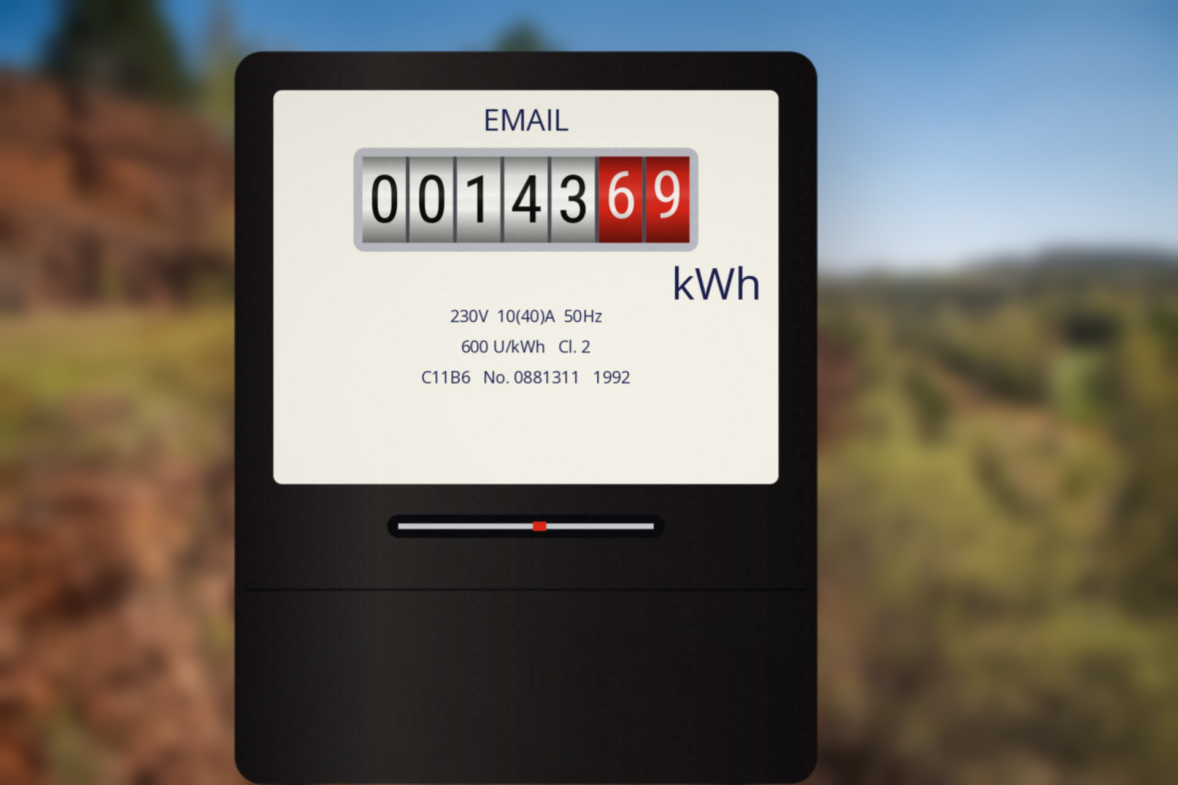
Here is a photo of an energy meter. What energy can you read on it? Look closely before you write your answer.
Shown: 143.69 kWh
